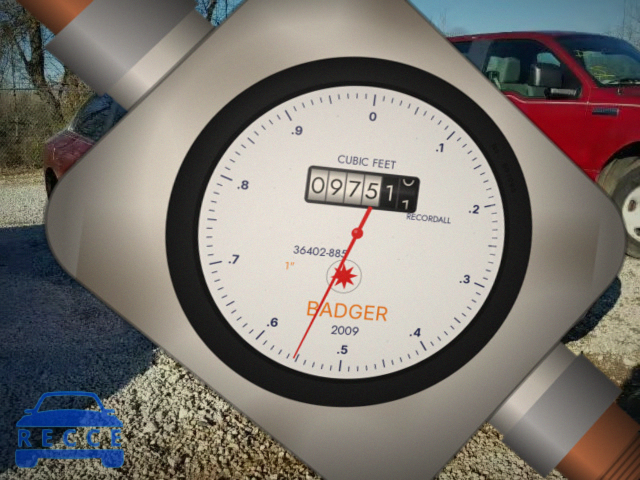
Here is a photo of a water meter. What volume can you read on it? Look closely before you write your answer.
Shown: 97510.55 ft³
